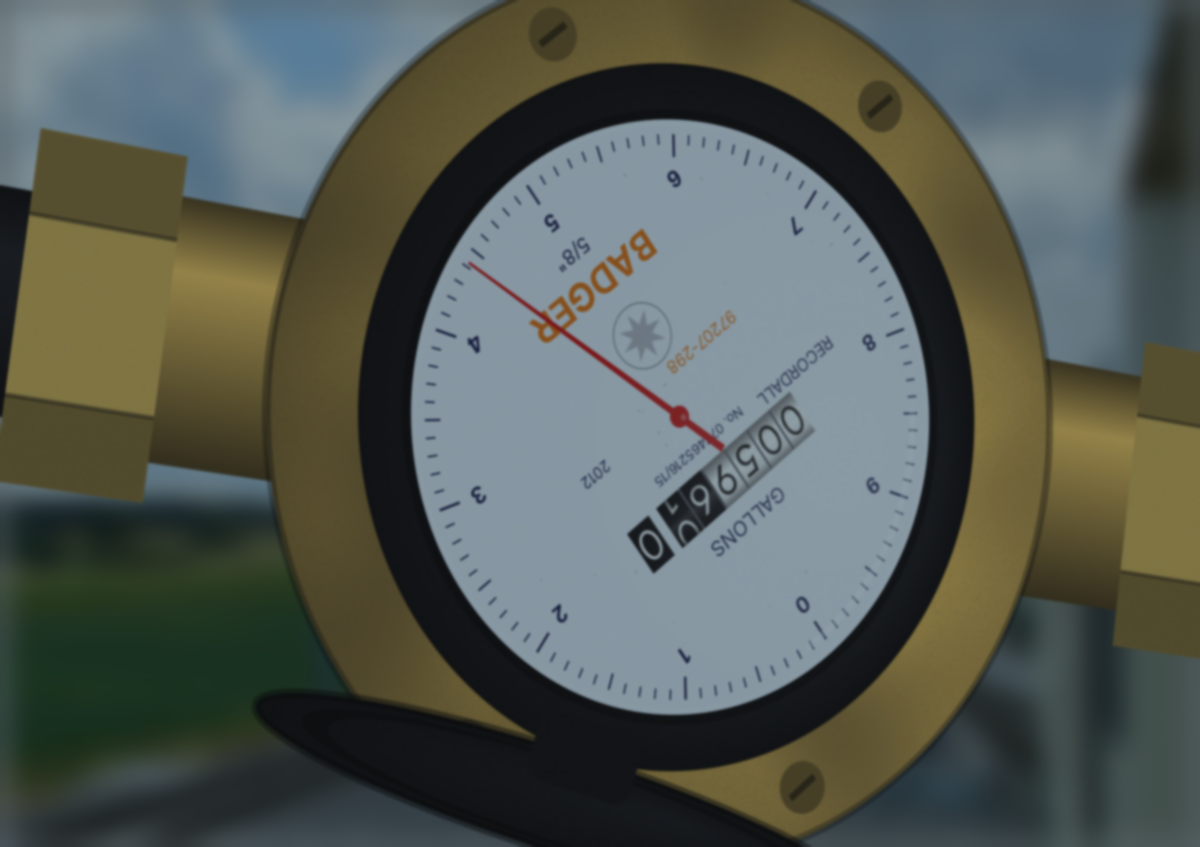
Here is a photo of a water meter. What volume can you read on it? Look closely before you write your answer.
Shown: 59604.4 gal
